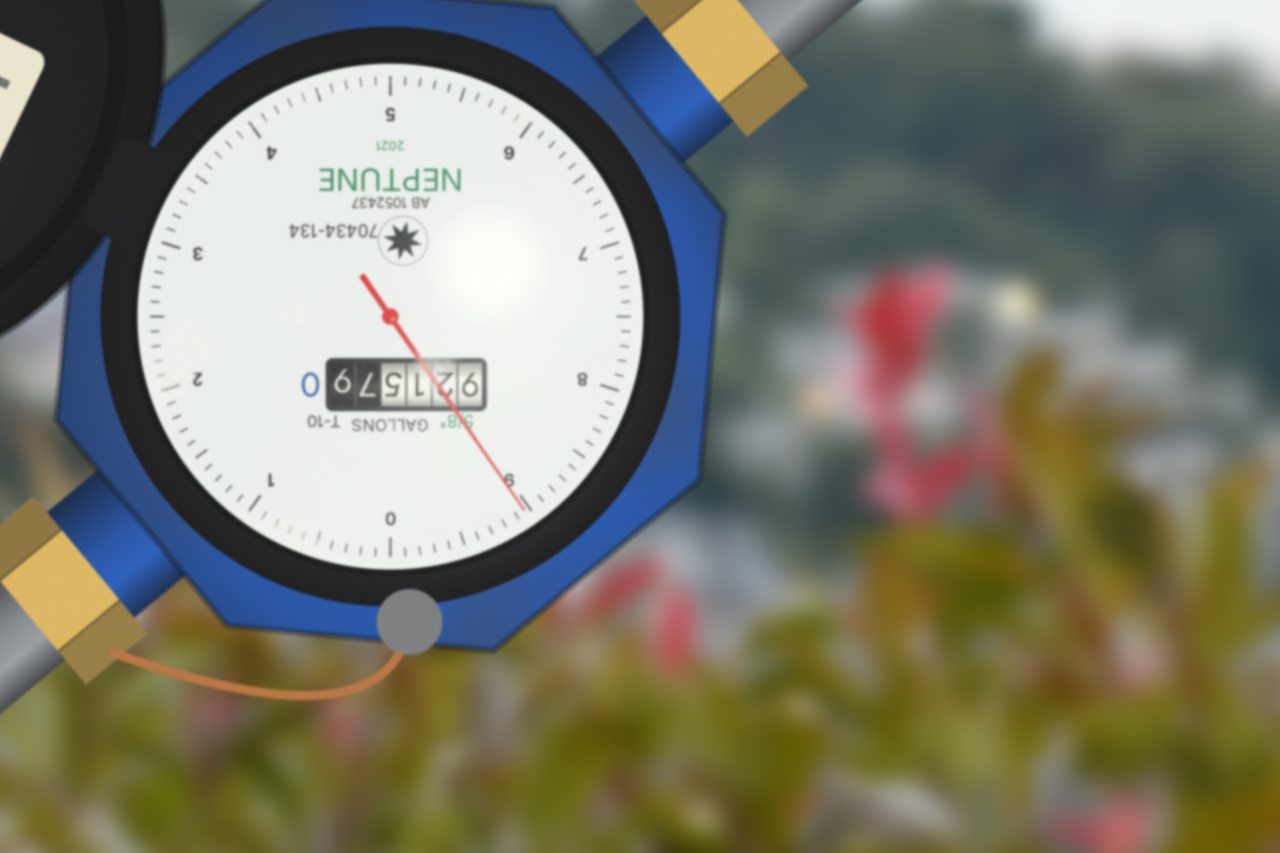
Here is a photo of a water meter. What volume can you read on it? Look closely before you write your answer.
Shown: 9215789.0 gal
